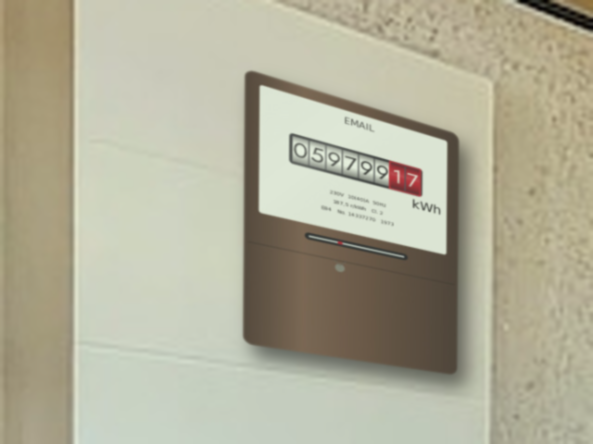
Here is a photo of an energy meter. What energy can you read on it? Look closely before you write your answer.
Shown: 59799.17 kWh
